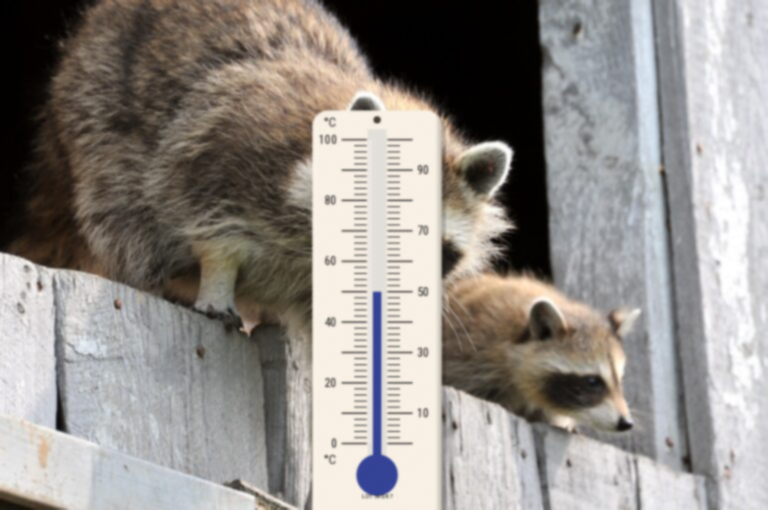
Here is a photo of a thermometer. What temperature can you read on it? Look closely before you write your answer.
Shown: 50 °C
